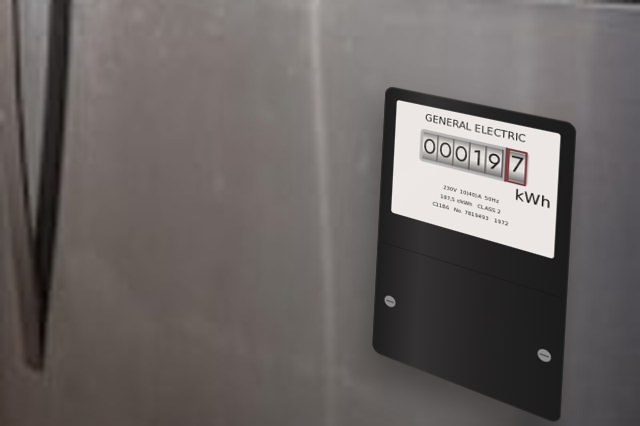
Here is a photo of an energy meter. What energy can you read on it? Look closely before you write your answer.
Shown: 19.7 kWh
